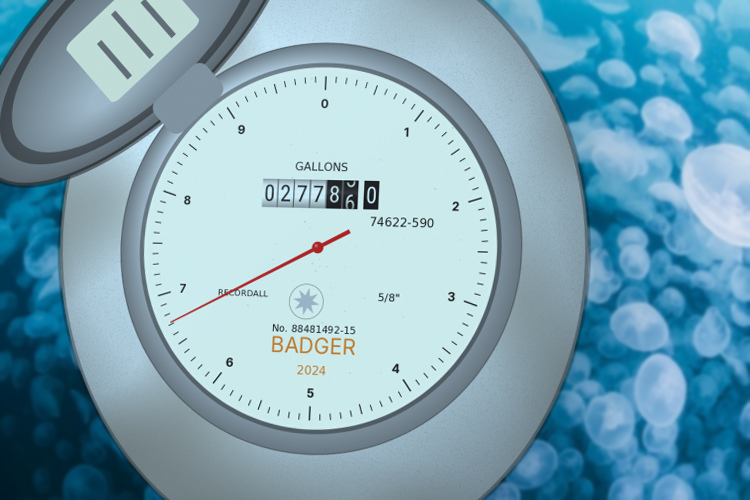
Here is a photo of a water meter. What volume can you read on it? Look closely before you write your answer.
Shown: 277856.7 gal
